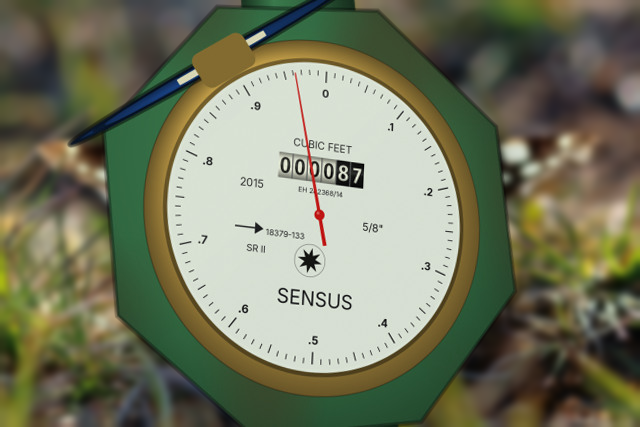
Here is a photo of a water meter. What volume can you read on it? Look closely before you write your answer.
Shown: 86.96 ft³
